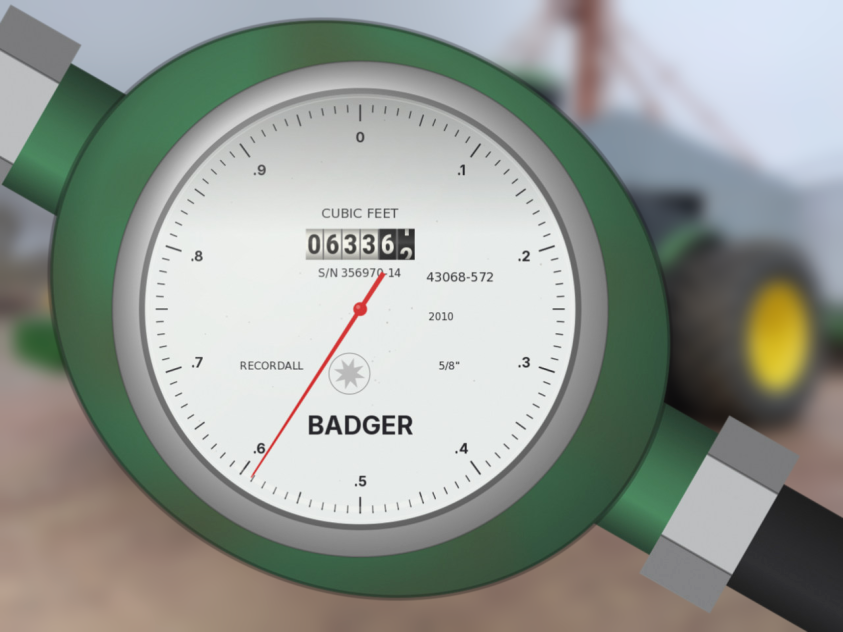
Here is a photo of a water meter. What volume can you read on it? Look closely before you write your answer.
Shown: 63361.59 ft³
